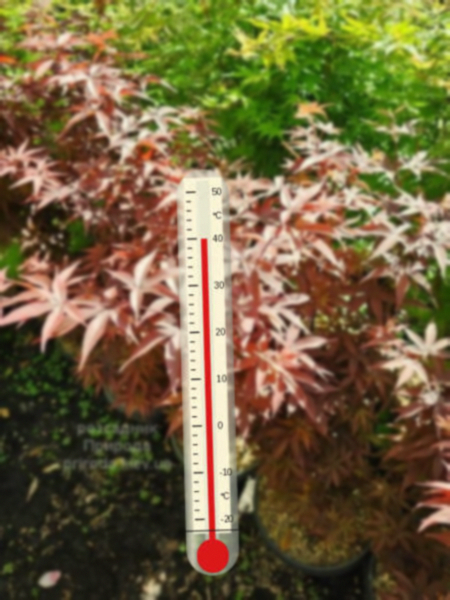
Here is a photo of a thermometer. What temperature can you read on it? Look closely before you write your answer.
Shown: 40 °C
